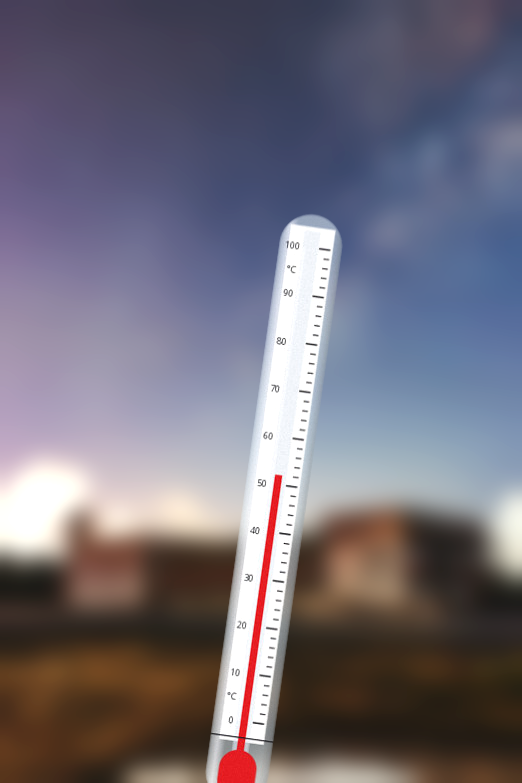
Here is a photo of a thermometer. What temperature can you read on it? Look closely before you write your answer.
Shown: 52 °C
